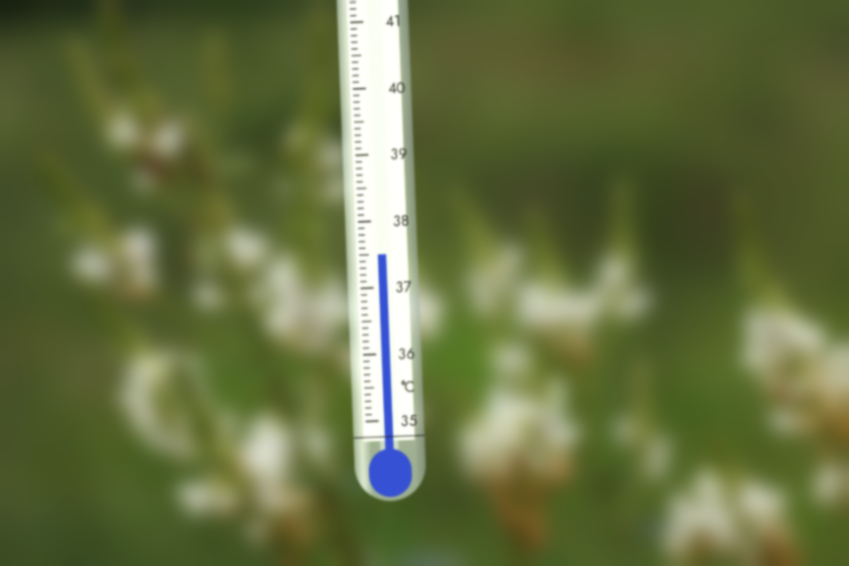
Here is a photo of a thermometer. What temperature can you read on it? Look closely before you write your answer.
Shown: 37.5 °C
